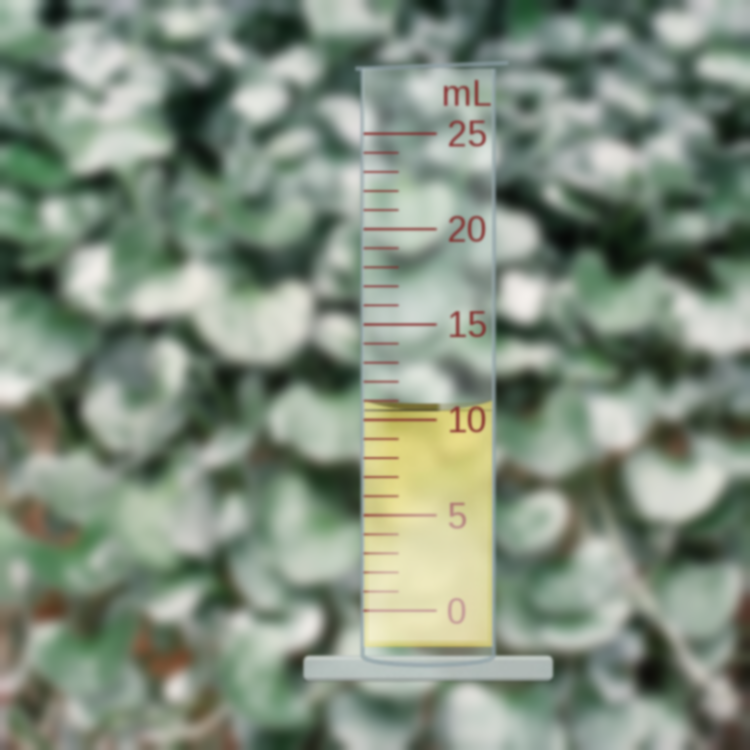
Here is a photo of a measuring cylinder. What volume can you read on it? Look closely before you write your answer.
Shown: 10.5 mL
